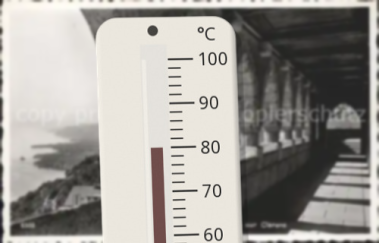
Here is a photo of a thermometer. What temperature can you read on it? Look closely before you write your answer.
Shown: 80 °C
